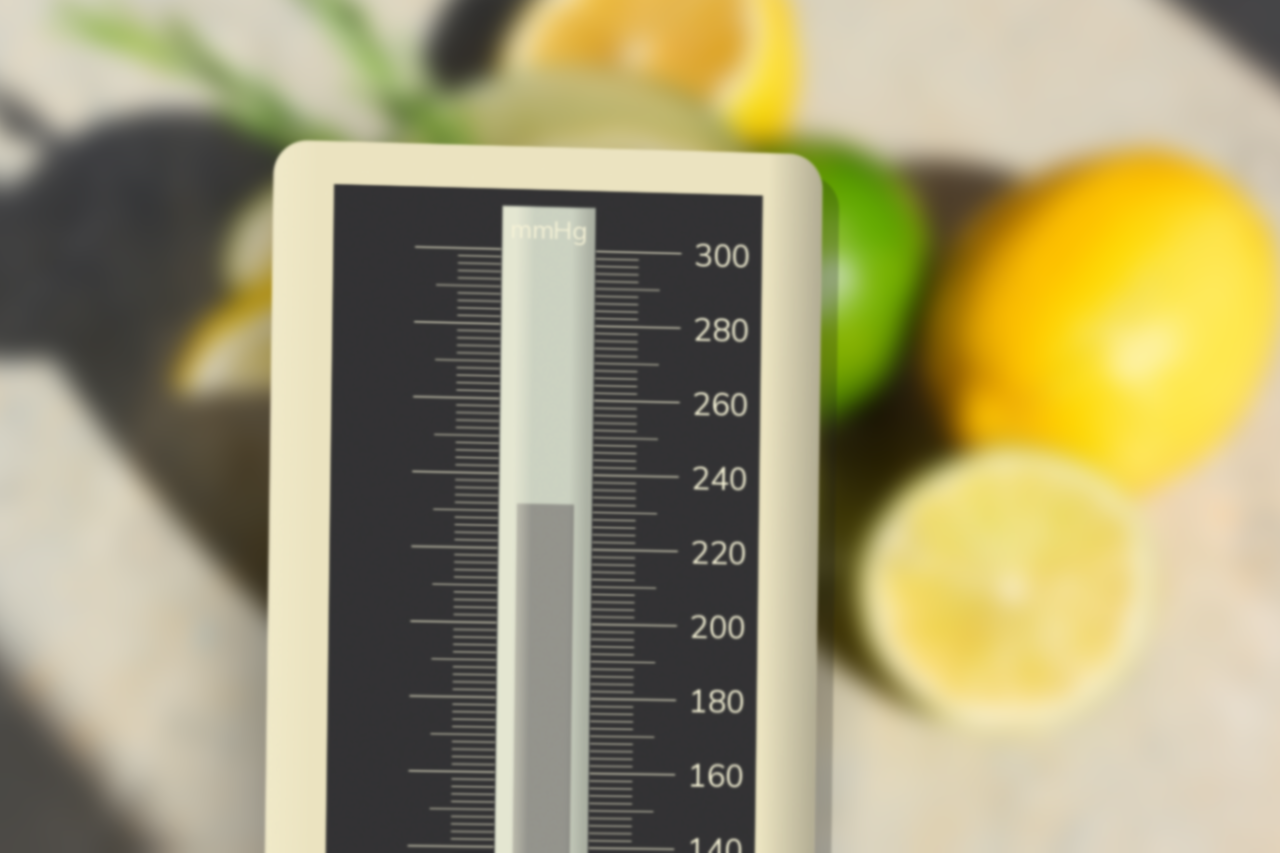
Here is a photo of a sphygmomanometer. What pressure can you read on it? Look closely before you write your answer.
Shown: 232 mmHg
